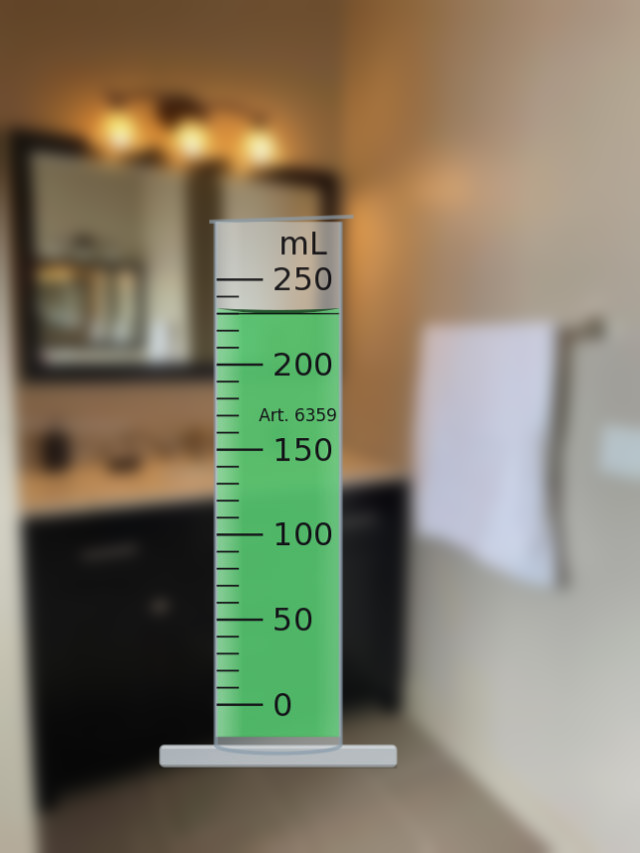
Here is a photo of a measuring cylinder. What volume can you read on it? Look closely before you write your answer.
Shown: 230 mL
